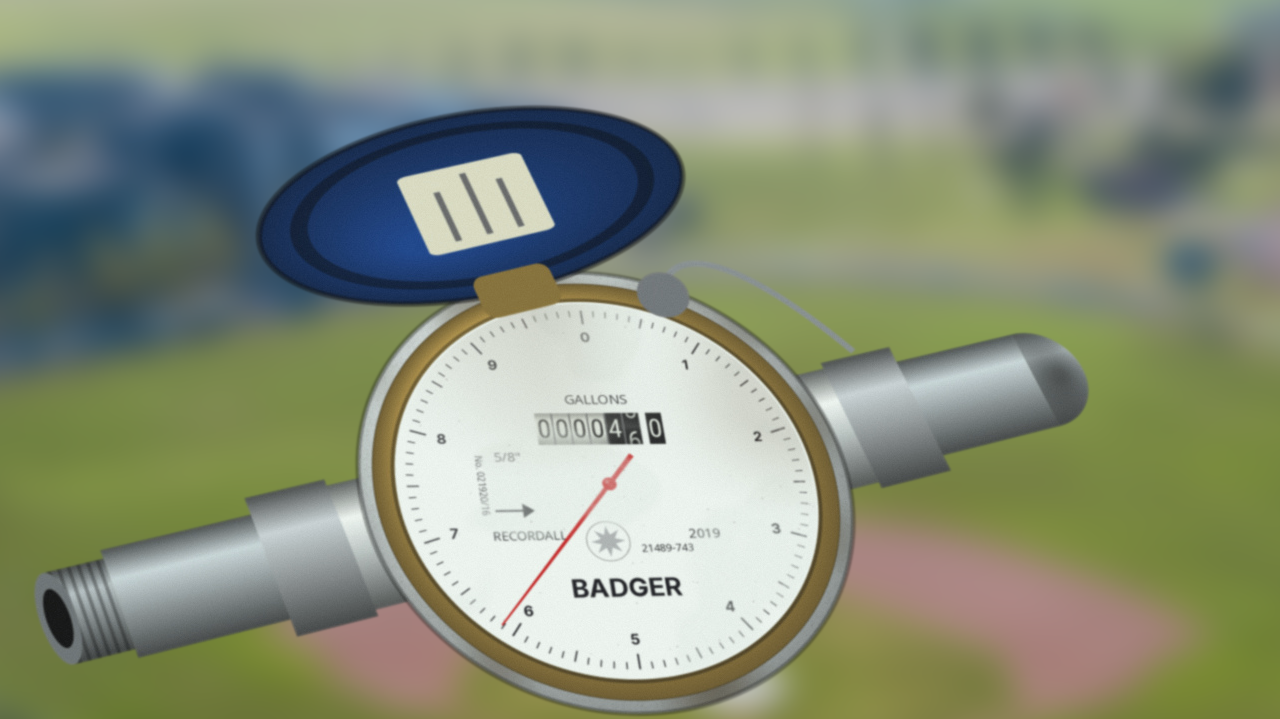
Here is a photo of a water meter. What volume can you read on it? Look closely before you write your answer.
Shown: 456.1 gal
